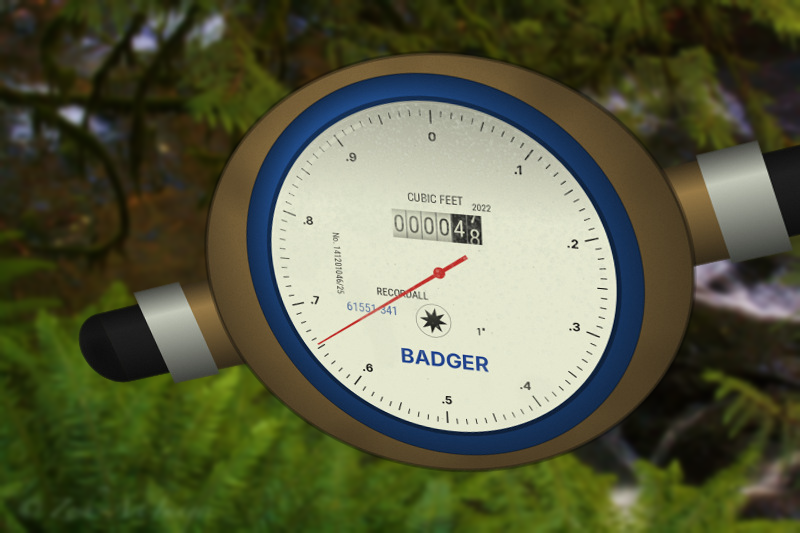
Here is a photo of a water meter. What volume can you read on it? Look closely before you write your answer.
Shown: 47.65 ft³
